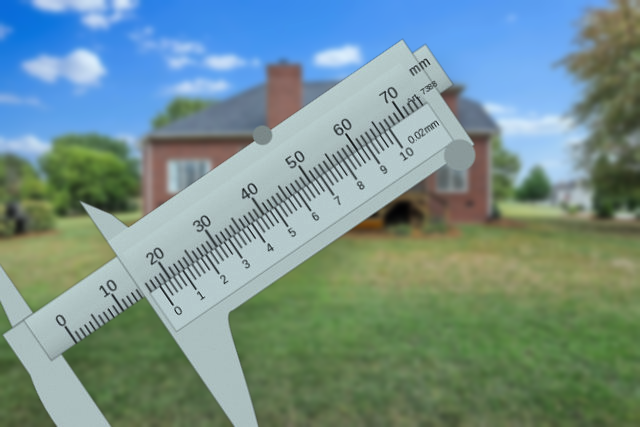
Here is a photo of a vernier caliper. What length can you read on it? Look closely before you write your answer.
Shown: 17.8 mm
